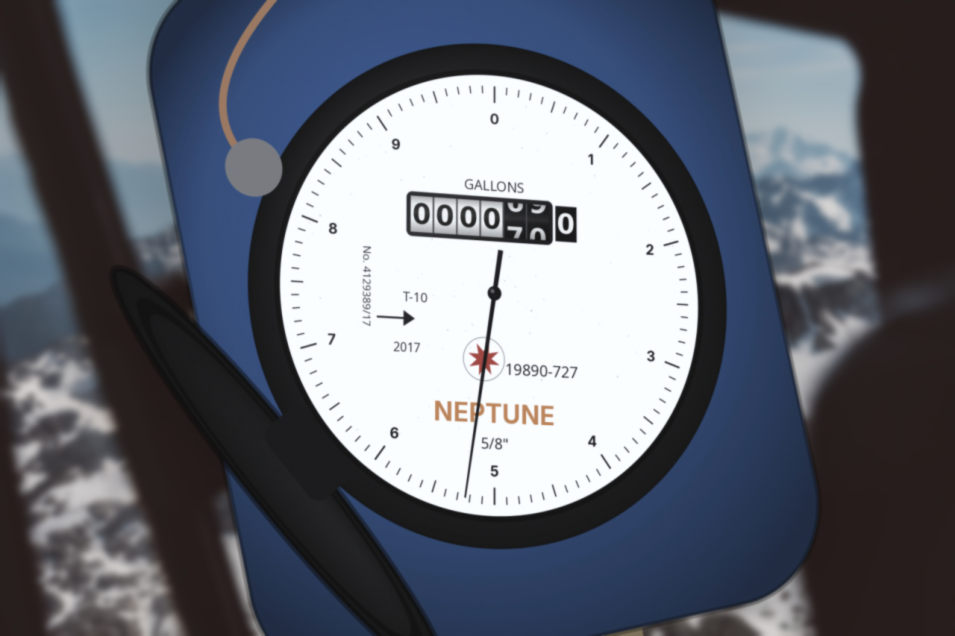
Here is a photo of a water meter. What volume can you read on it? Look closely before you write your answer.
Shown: 695.2 gal
